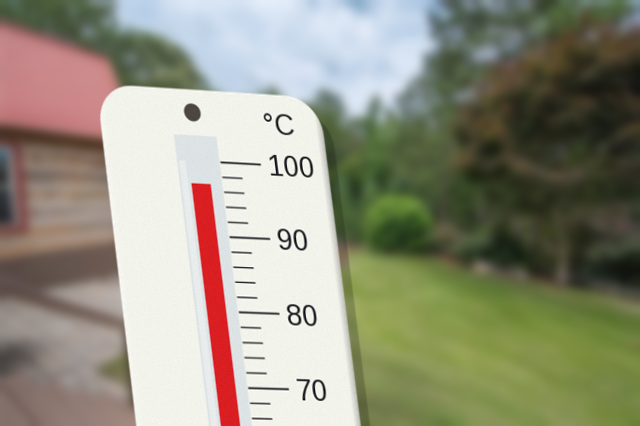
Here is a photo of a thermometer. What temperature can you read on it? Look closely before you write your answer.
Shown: 97 °C
